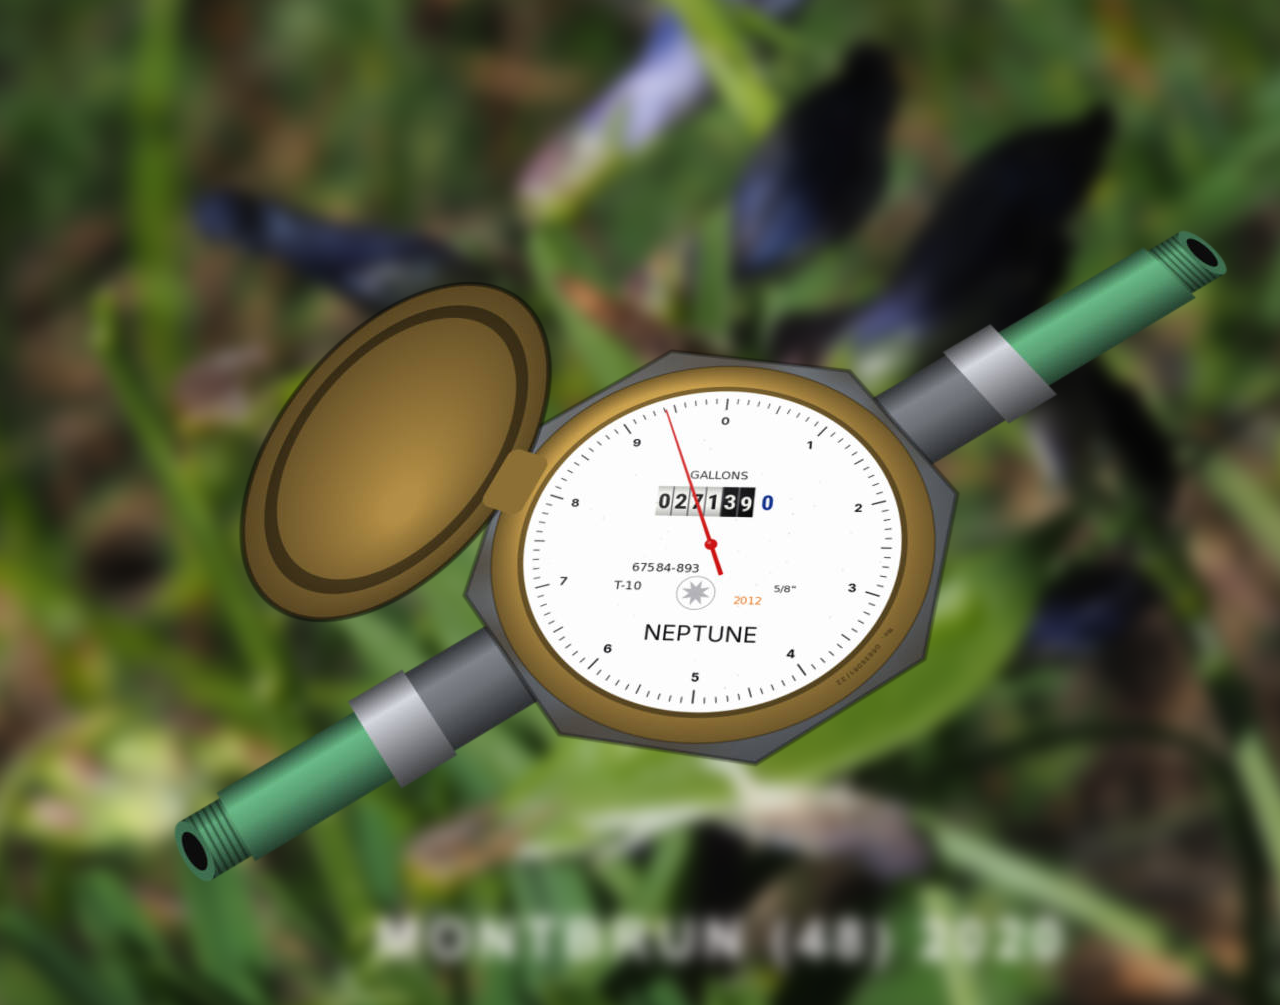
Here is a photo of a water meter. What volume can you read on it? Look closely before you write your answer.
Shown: 271389.4 gal
